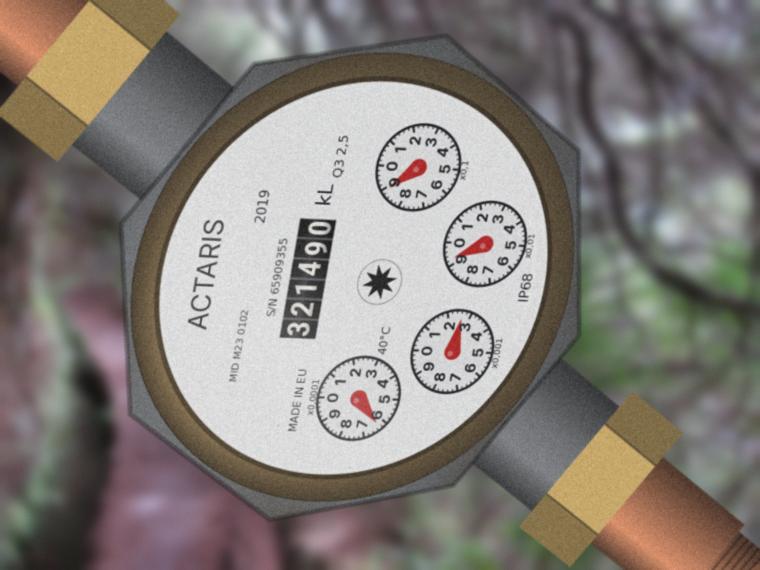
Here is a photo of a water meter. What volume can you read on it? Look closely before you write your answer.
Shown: 321489.8926 kL
